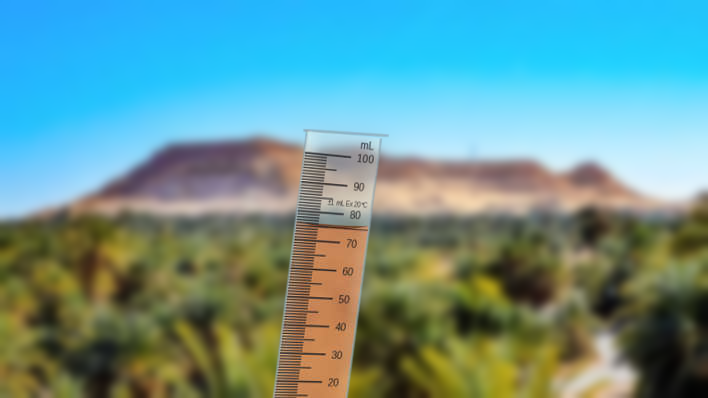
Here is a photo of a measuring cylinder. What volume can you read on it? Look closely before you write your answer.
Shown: 75 mL
